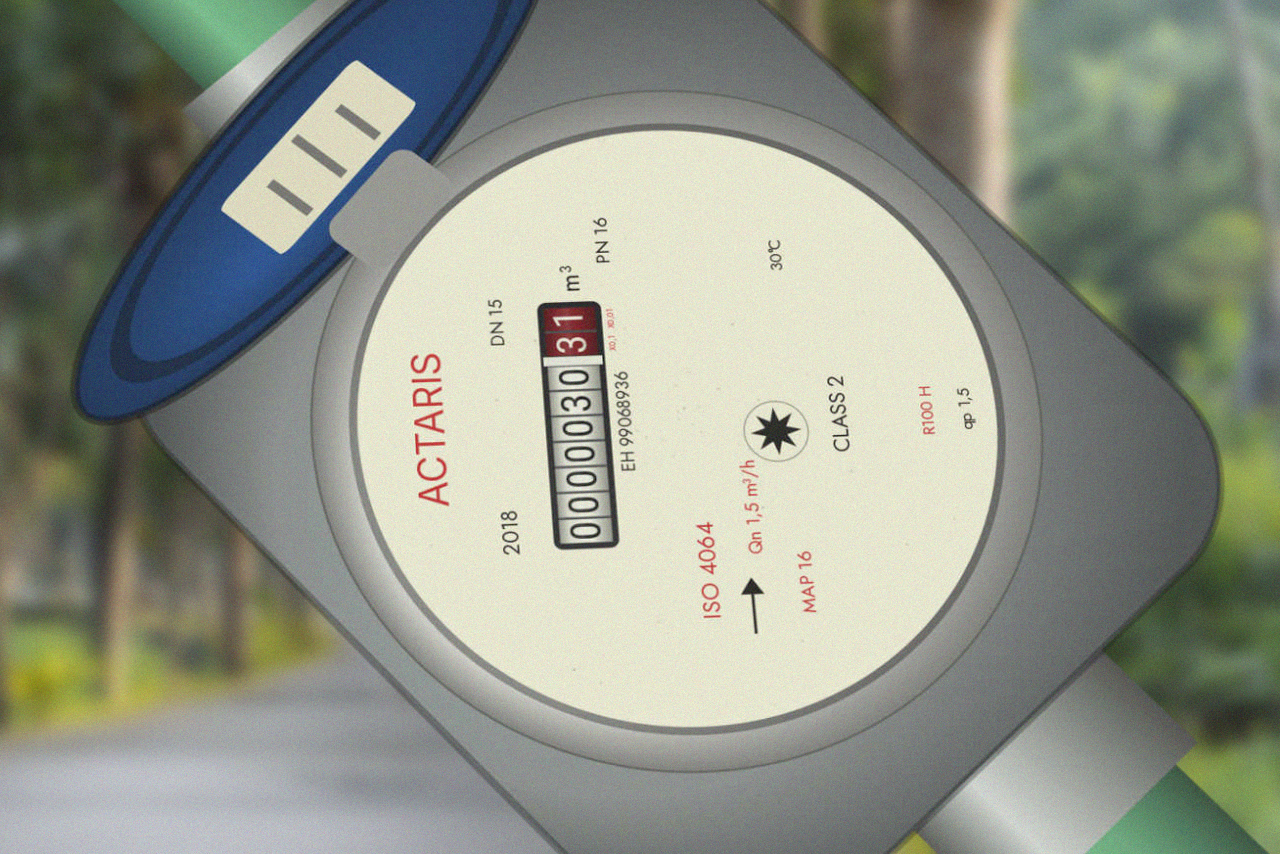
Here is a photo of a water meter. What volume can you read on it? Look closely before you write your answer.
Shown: 30.31 m³
